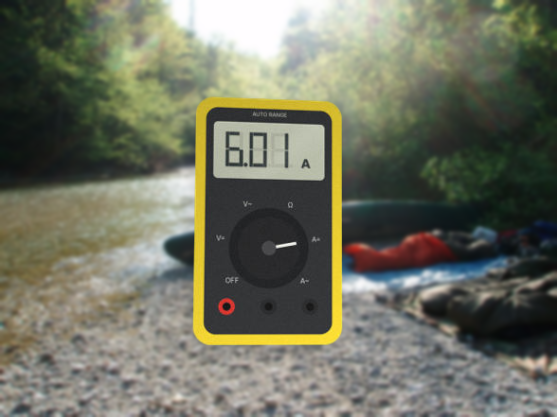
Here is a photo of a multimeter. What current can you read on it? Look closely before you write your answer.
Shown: 6.01 A
